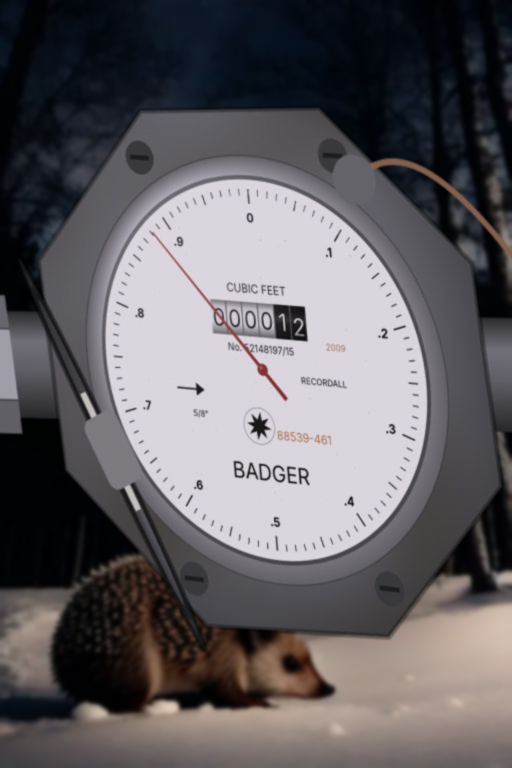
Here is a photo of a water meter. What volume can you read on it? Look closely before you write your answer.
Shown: 11.88 ft³
